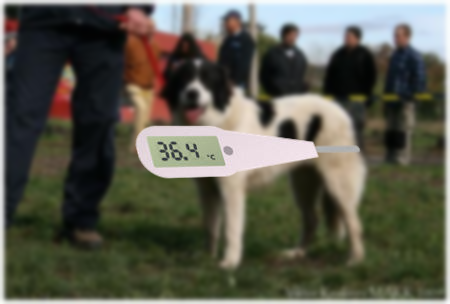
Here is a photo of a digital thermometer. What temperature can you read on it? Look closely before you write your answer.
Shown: 36.4 °C
